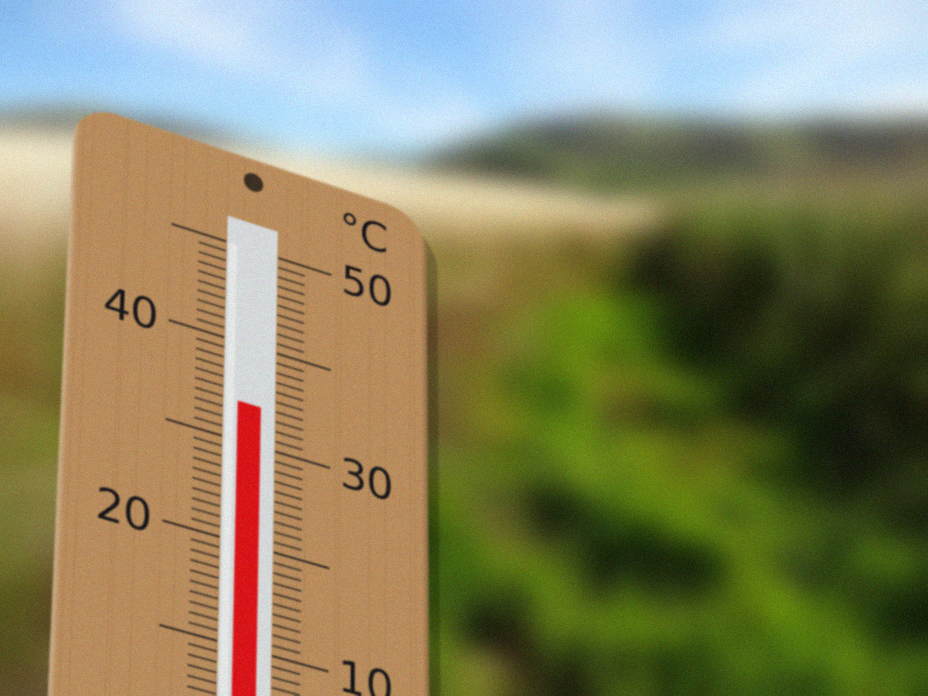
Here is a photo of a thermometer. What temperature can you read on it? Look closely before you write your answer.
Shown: 34 °C
